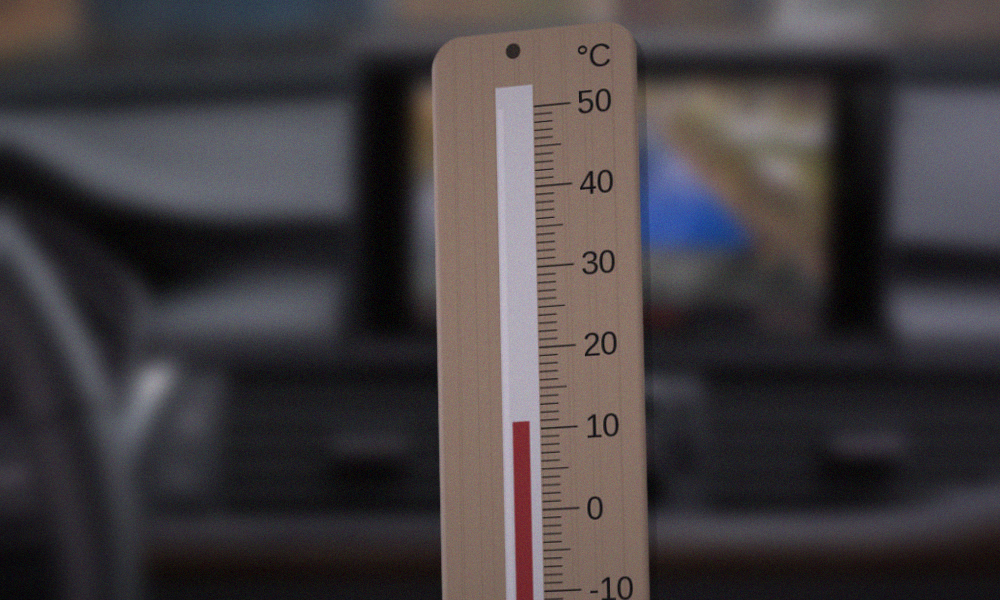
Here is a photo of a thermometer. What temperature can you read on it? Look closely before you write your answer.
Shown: 11 °C
